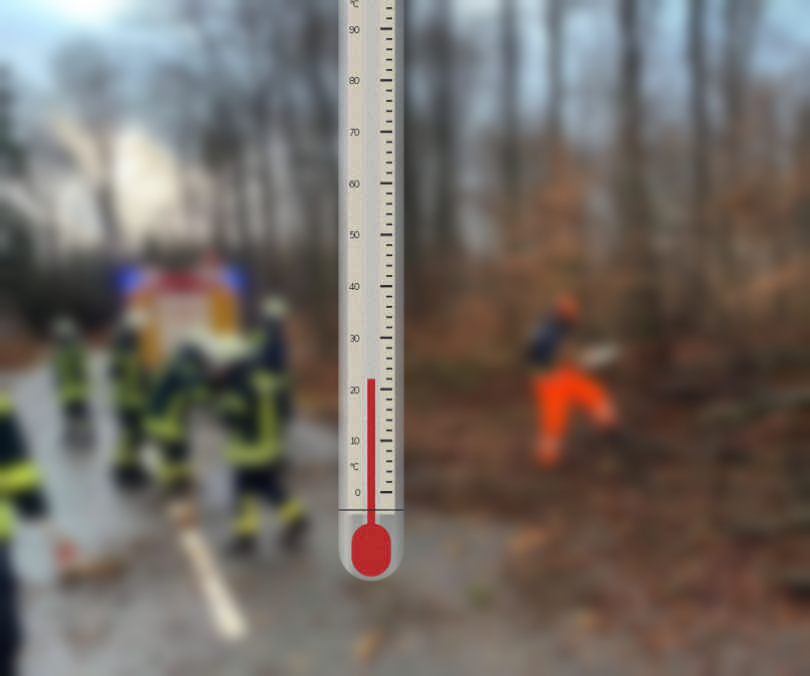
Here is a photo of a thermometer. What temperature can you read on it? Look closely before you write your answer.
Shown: 22 °C
